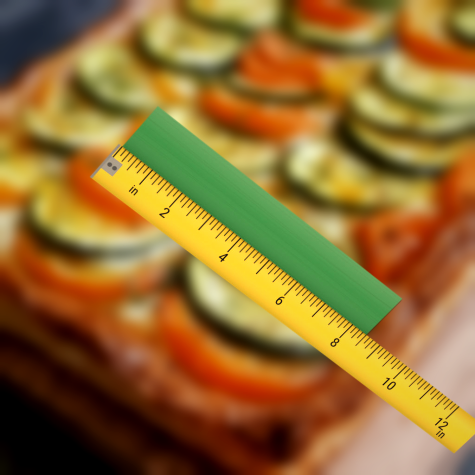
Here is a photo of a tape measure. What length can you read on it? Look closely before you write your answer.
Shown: 8.5 in
